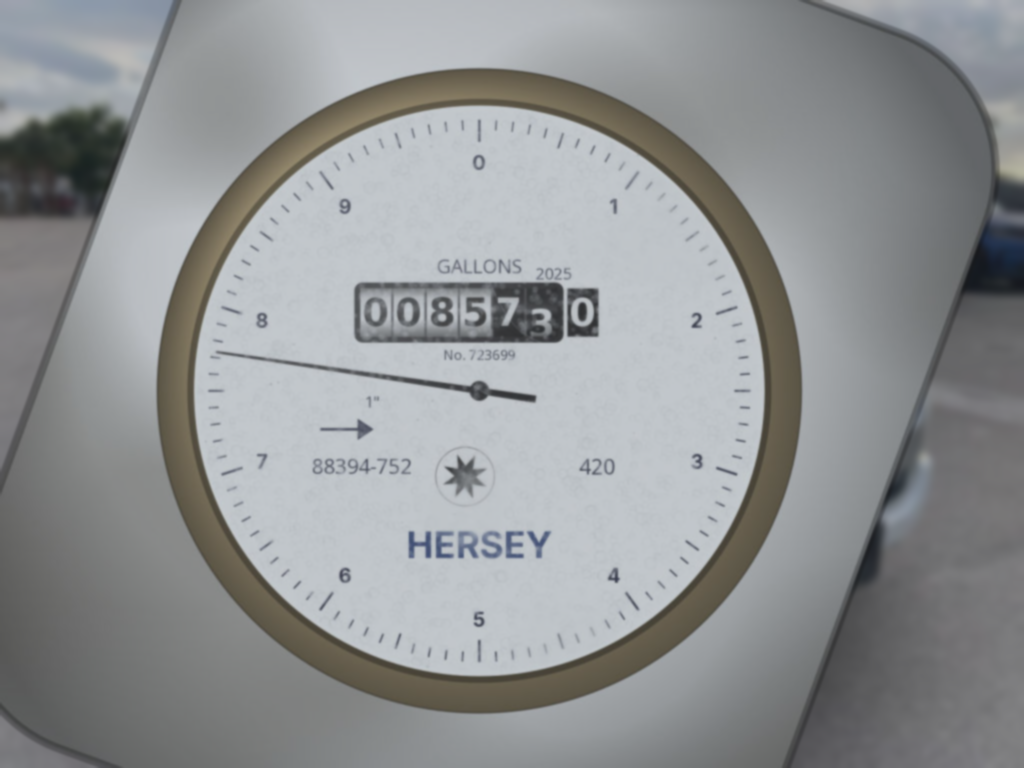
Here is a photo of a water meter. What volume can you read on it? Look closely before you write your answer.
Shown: 85727.7 gal
